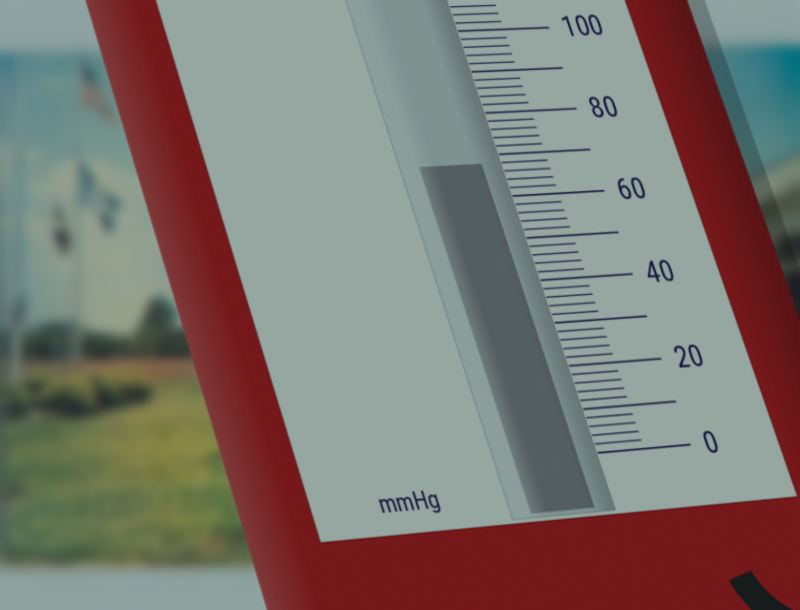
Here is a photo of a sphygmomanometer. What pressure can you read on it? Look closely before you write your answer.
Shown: 68 mmHg
